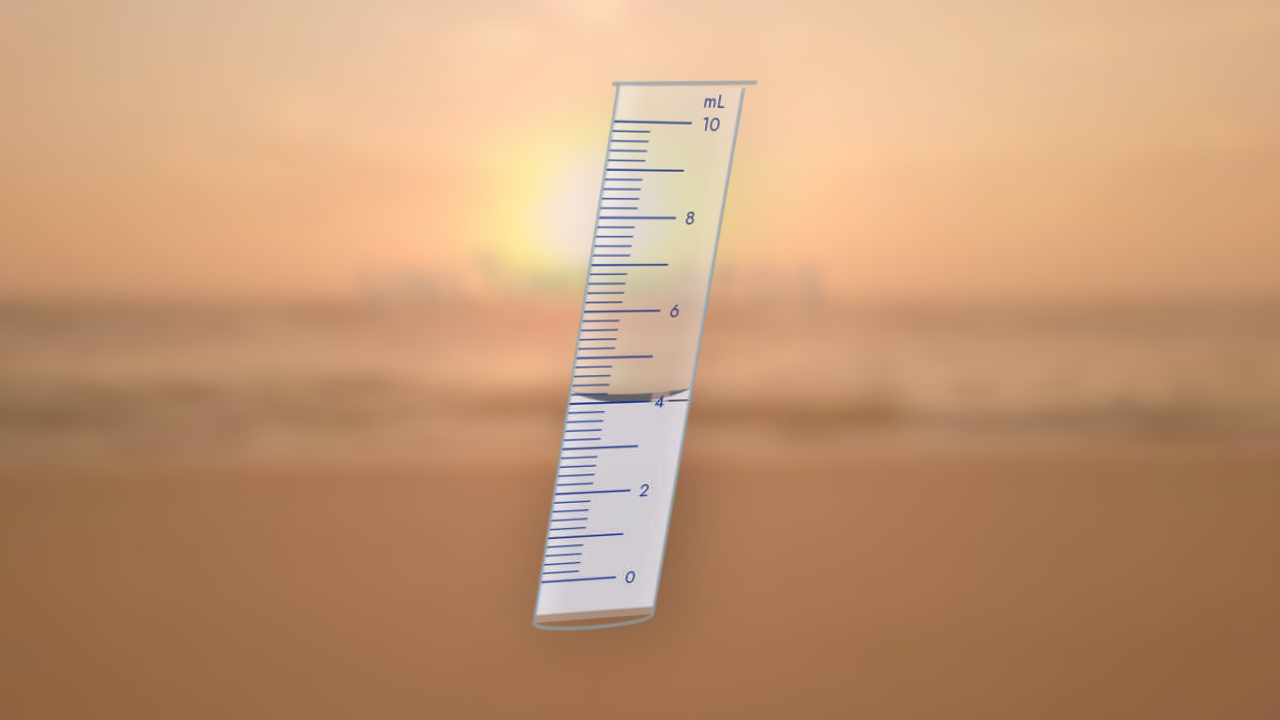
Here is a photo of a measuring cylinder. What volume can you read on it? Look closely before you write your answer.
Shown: 4 mL
